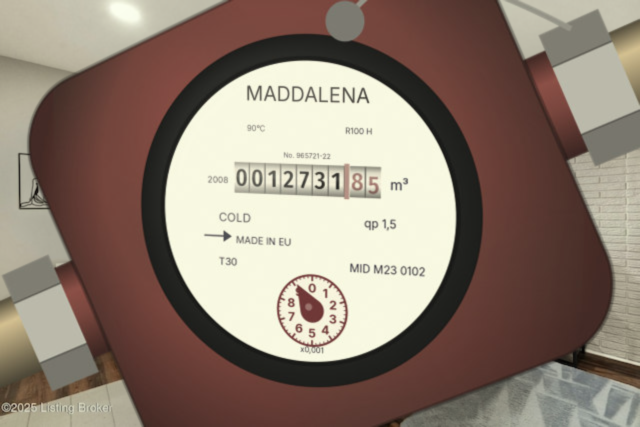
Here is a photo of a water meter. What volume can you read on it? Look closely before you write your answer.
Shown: 12731.849 m³
